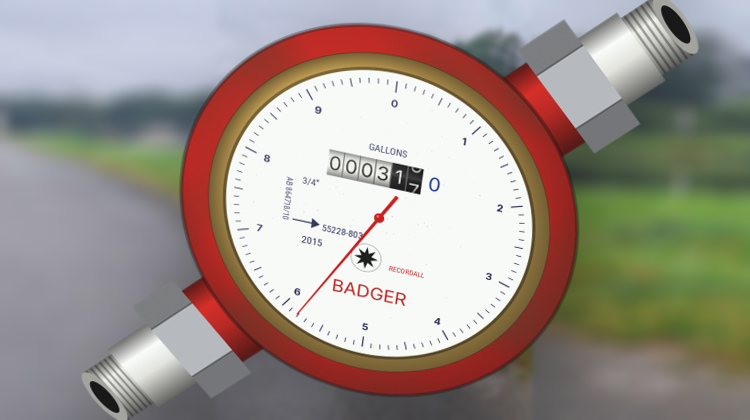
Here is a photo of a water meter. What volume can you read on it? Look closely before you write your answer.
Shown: 3165.8 gal
